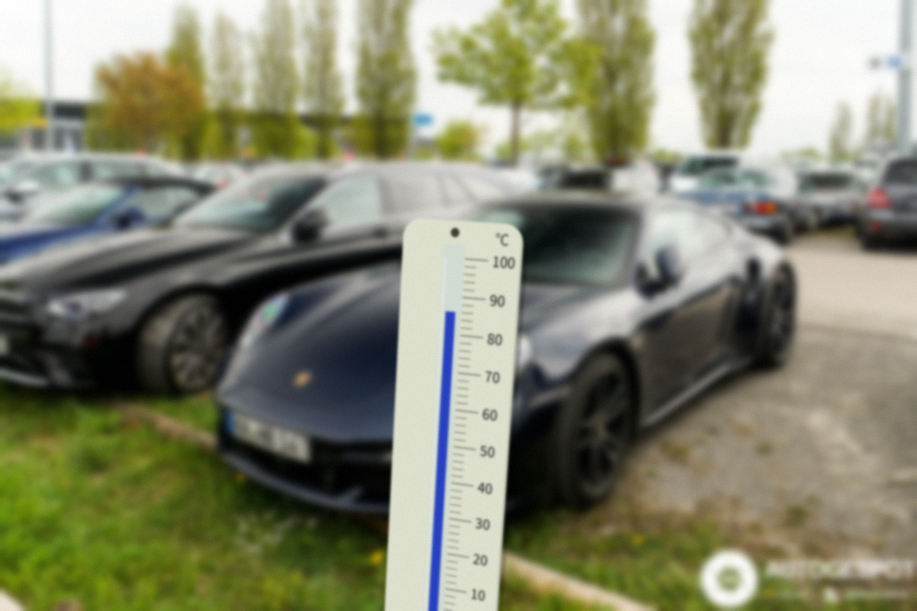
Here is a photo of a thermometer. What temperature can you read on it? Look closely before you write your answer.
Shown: 86 °C
